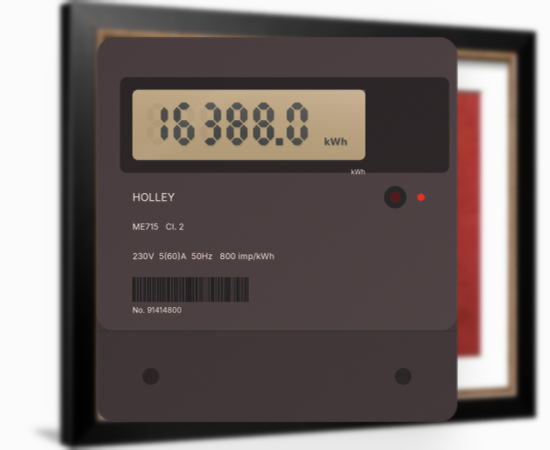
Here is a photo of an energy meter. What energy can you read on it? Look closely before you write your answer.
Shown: 16388.0 kWh
